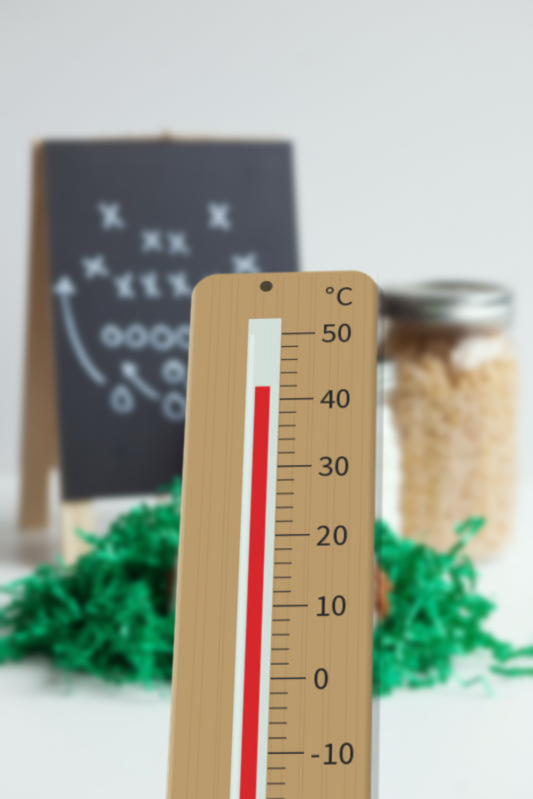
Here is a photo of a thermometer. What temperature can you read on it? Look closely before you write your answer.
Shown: 42 °C
